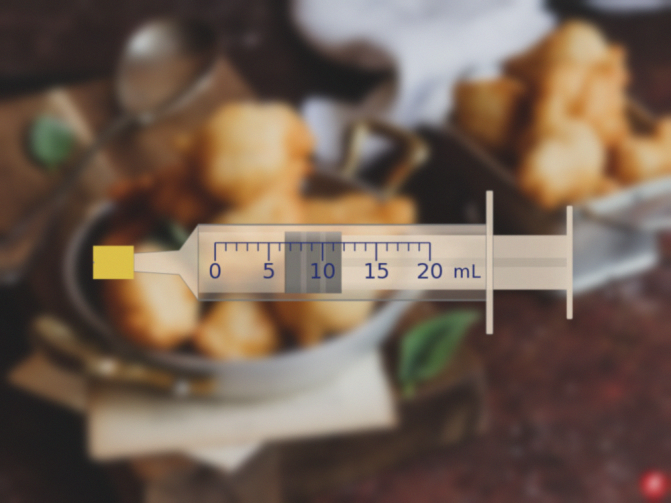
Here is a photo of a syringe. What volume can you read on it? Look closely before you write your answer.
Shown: 6.5 mL
